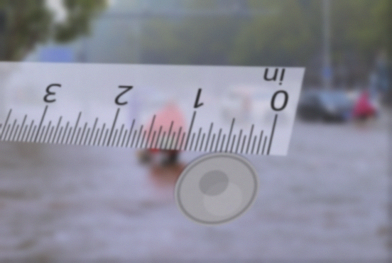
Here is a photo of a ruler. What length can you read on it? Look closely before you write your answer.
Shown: 1 in
